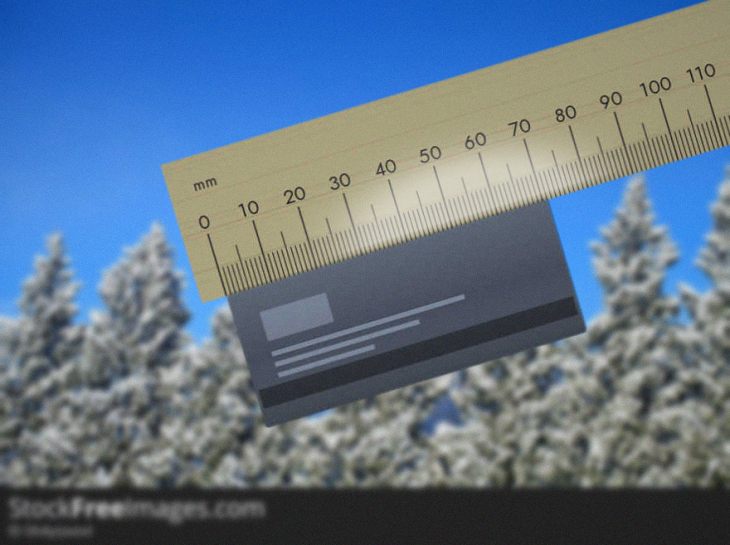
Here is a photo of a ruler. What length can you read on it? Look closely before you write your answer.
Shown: 71 mm
